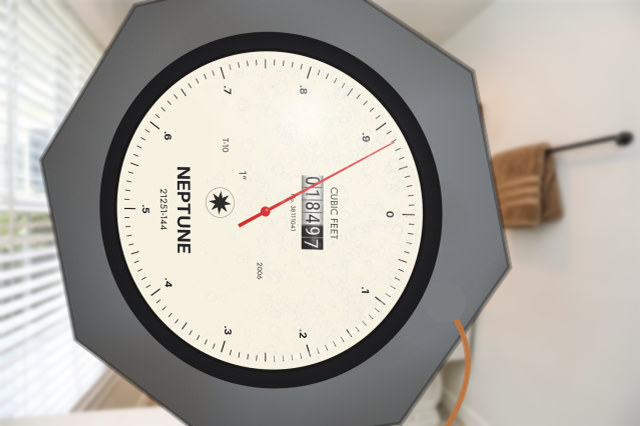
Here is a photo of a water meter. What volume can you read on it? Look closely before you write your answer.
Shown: 18496.92 ft³
